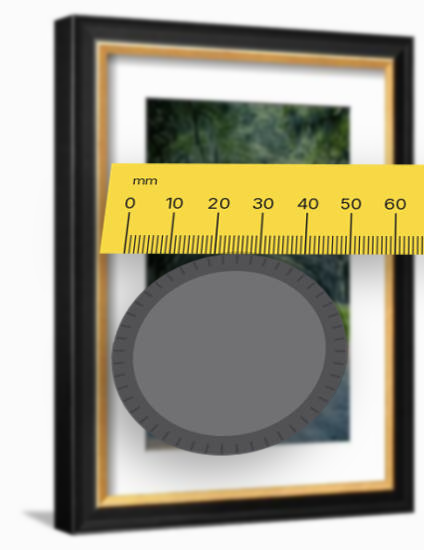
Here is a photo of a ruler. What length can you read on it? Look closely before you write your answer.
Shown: 50 mm
